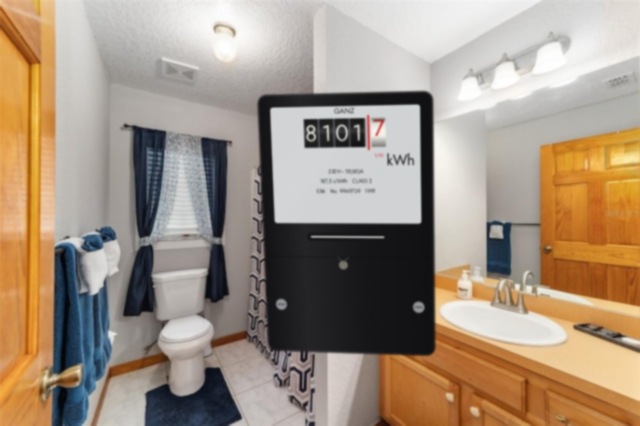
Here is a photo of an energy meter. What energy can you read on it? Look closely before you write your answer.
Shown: 8101.7 kWh
